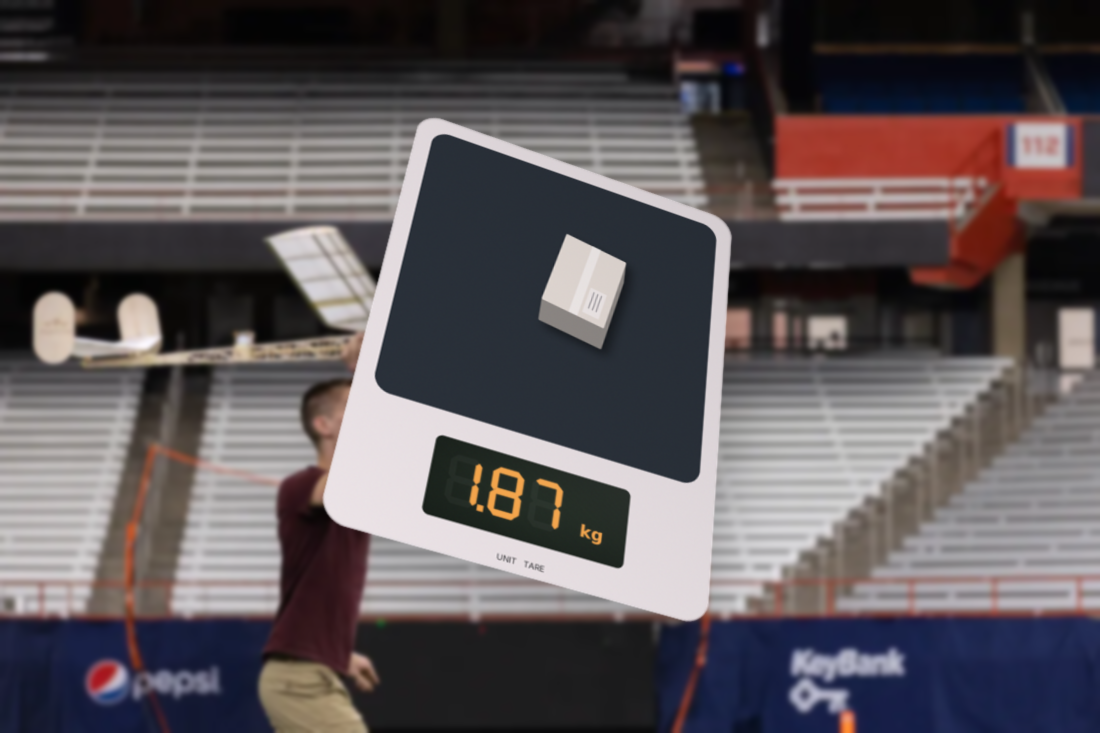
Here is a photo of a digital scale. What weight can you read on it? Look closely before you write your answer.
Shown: 1.87 kg
